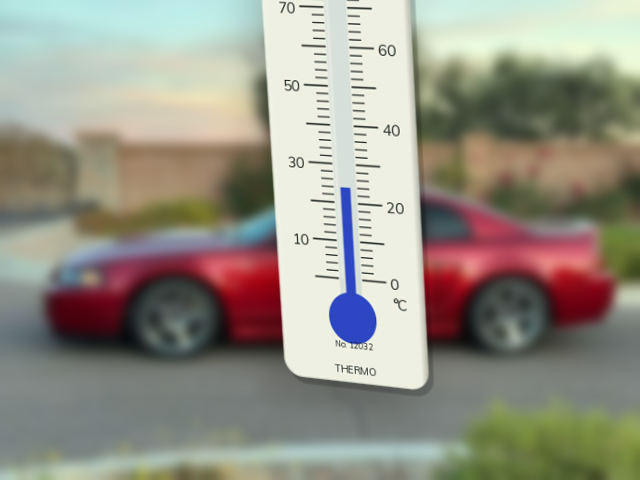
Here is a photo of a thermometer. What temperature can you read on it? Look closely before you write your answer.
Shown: 24 °C
